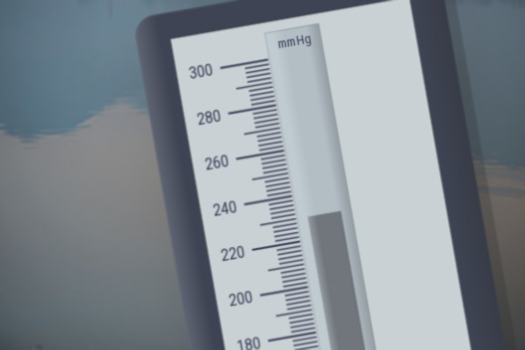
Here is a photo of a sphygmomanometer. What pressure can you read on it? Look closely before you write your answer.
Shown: 230 mmHg
